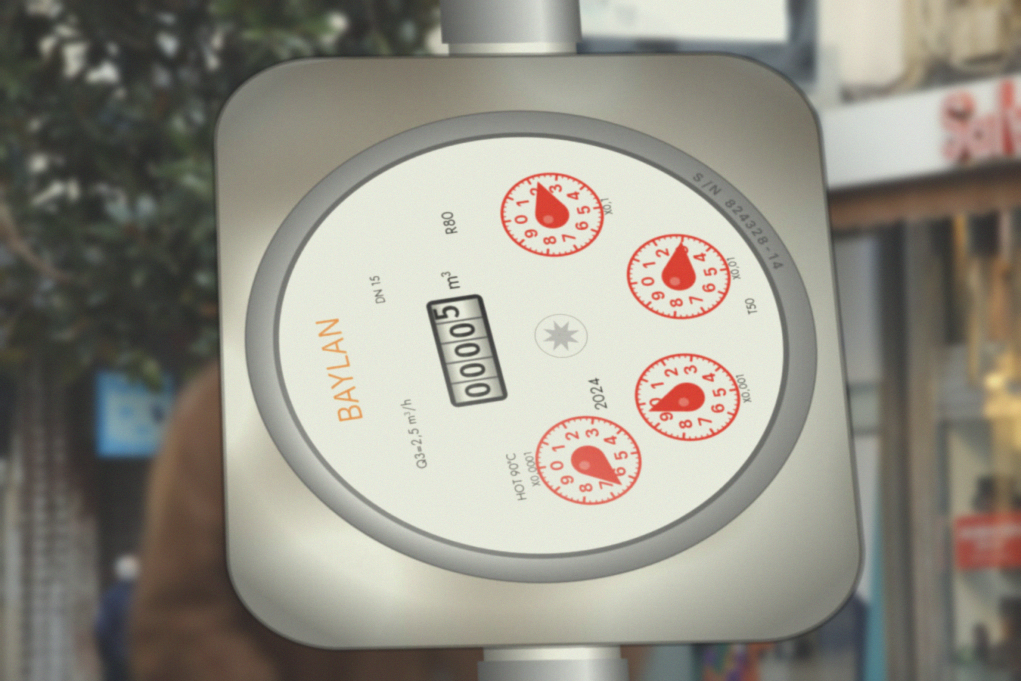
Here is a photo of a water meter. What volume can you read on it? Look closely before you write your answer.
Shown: 5.2296 m³
